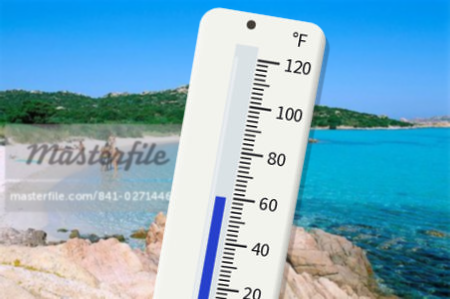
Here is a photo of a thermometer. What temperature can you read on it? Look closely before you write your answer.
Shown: 60 °F
